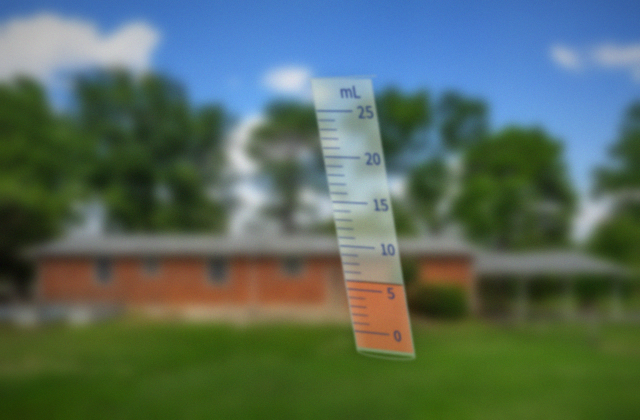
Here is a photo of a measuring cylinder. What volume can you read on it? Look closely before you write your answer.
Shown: 6 mL
